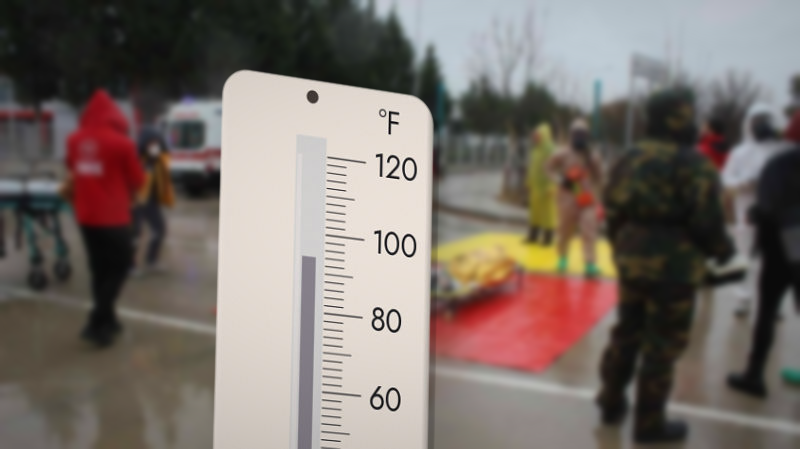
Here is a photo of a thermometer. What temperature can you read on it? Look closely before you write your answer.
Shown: 94 °F
